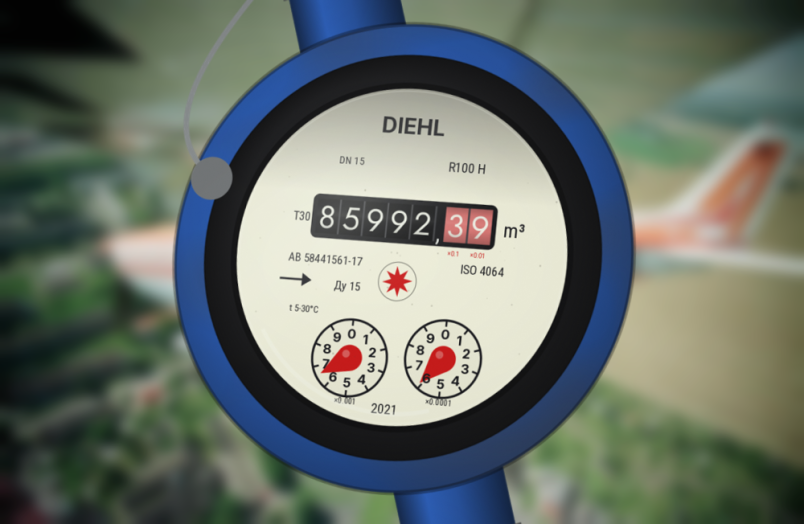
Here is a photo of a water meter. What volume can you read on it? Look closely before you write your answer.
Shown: 85992.3966 m³
